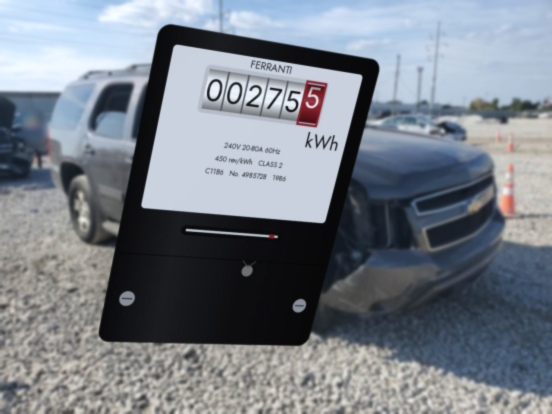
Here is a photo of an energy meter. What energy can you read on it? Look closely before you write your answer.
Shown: 275.5 kWh
